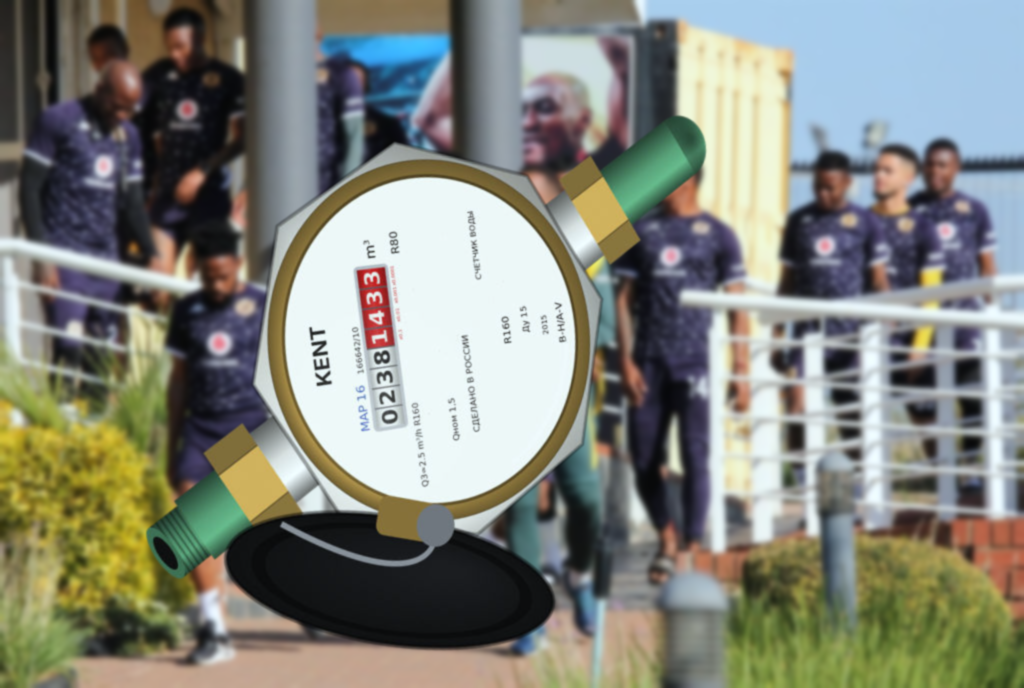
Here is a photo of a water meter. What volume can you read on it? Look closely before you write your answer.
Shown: 238.1433 m³
